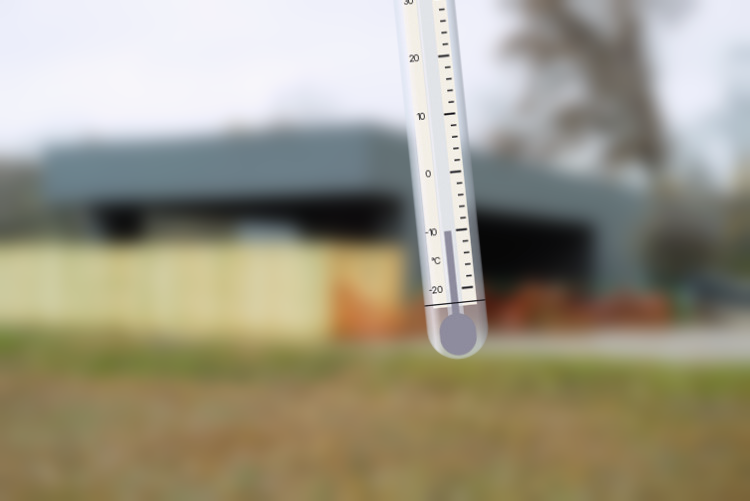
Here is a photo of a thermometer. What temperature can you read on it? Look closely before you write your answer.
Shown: -10 °C
